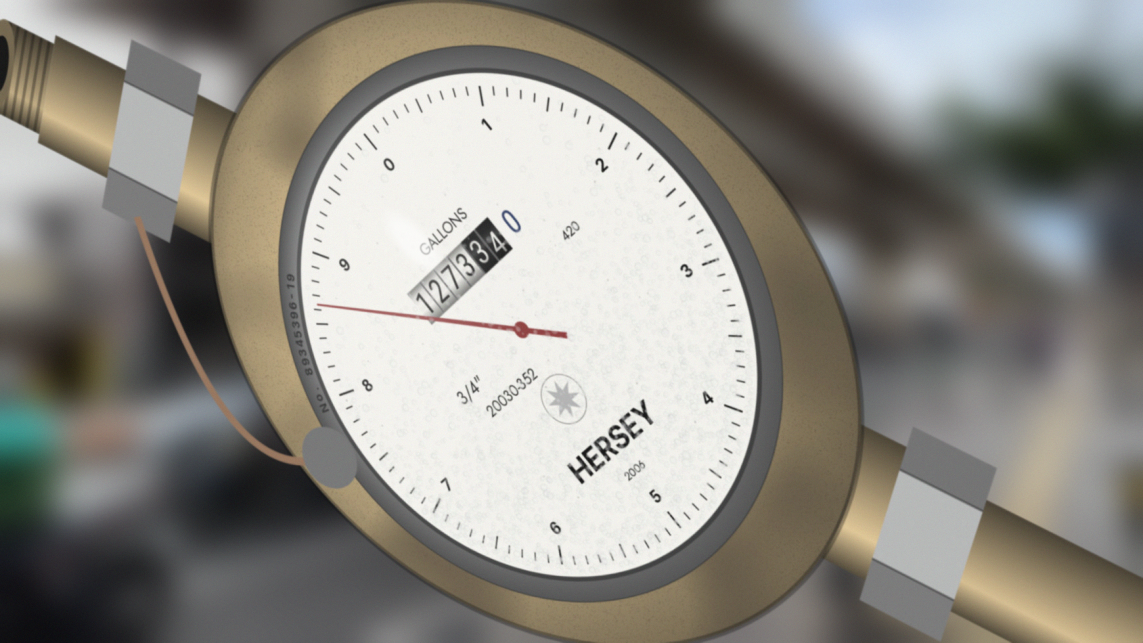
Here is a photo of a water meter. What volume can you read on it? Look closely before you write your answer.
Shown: 1273338.6 gal
